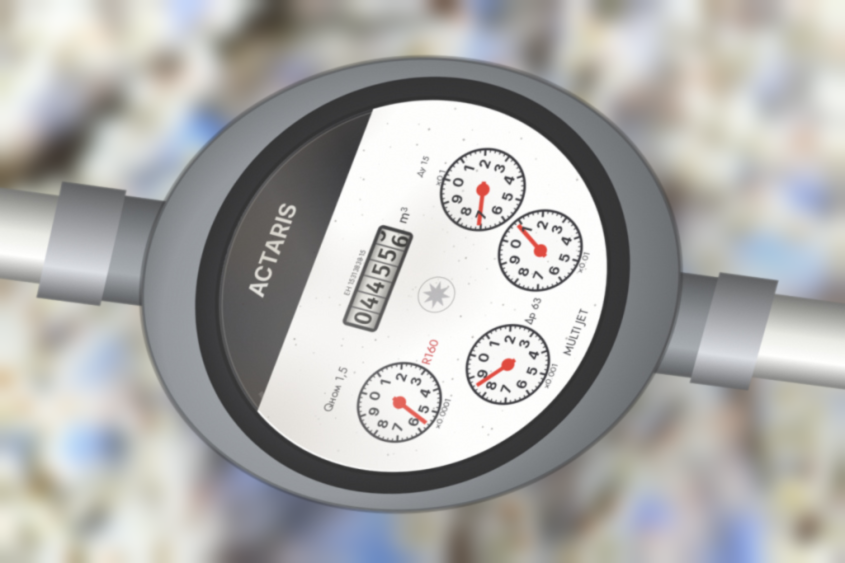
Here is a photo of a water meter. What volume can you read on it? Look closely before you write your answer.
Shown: 44555.7085 m³
